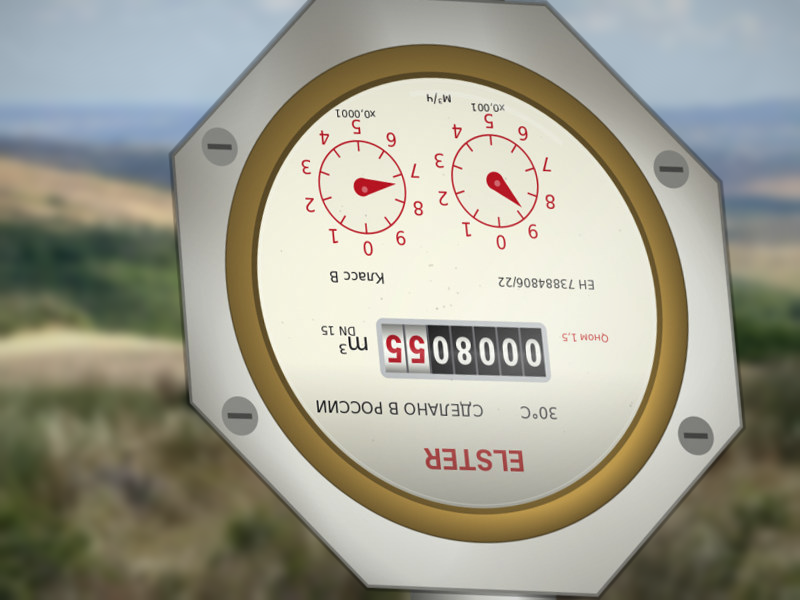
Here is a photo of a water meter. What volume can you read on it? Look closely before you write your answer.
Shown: 80.5587 m³
